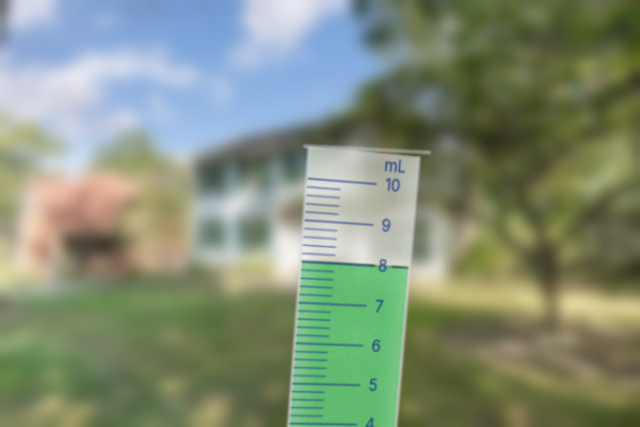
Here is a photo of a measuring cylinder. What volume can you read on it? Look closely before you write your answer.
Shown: 8 mL
